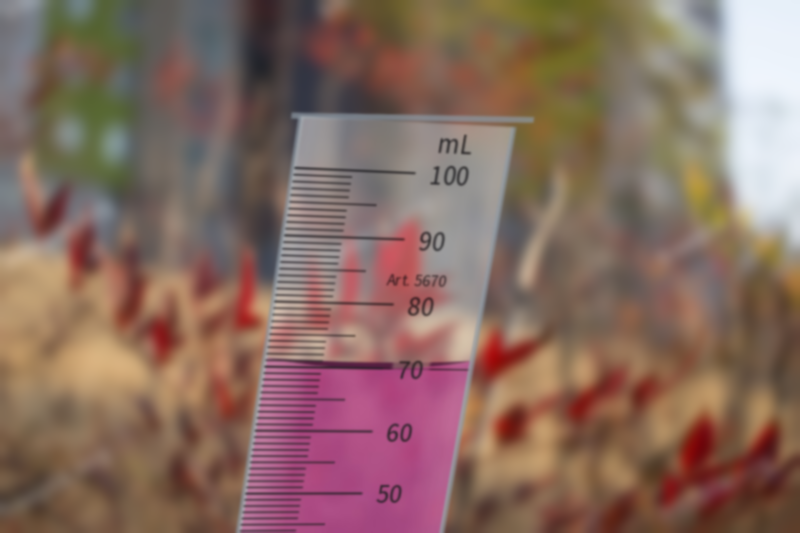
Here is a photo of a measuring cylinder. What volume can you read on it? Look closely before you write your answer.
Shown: 70 mL
